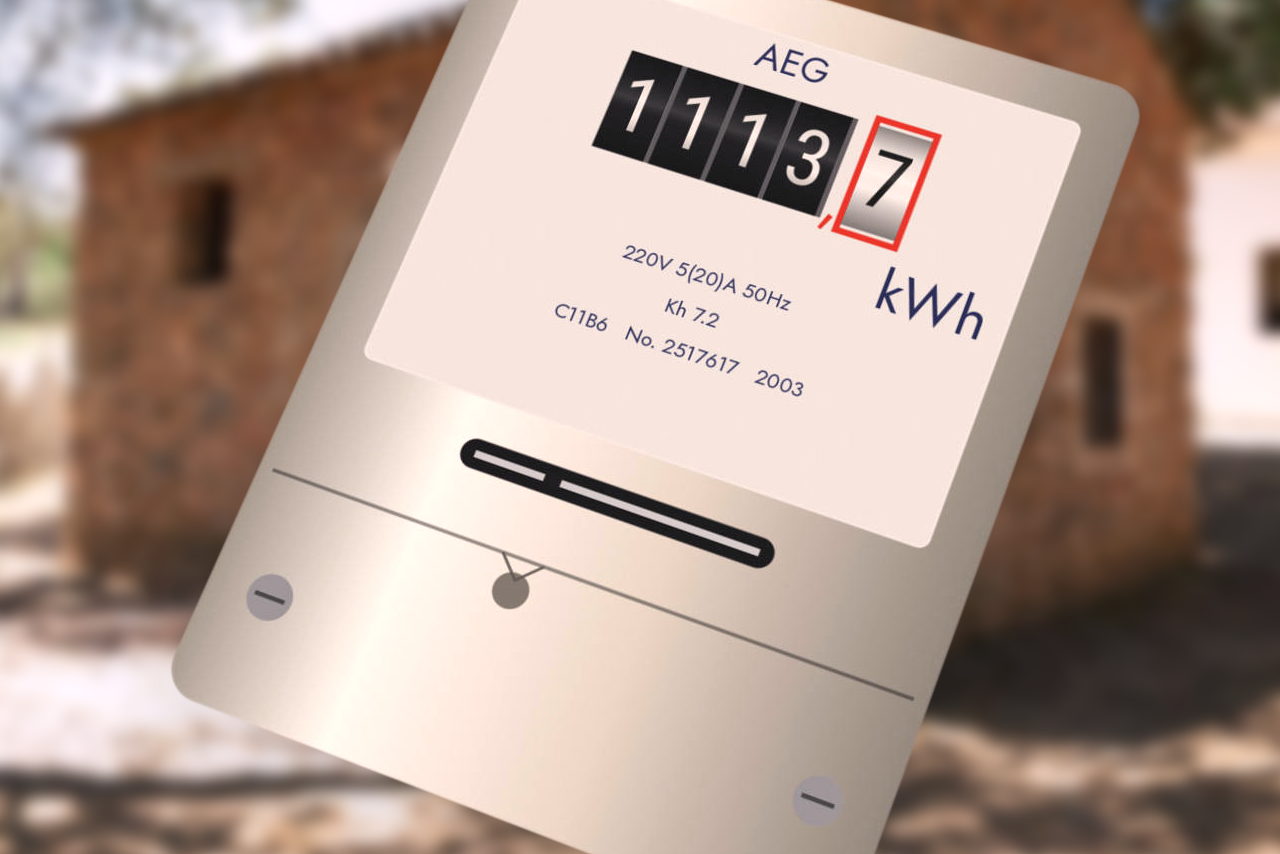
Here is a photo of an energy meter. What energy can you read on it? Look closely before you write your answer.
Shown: 1113.7 kWh
